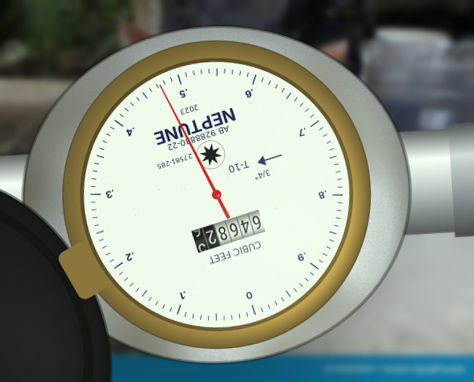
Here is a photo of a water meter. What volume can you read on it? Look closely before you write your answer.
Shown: 646825.47 ft³
